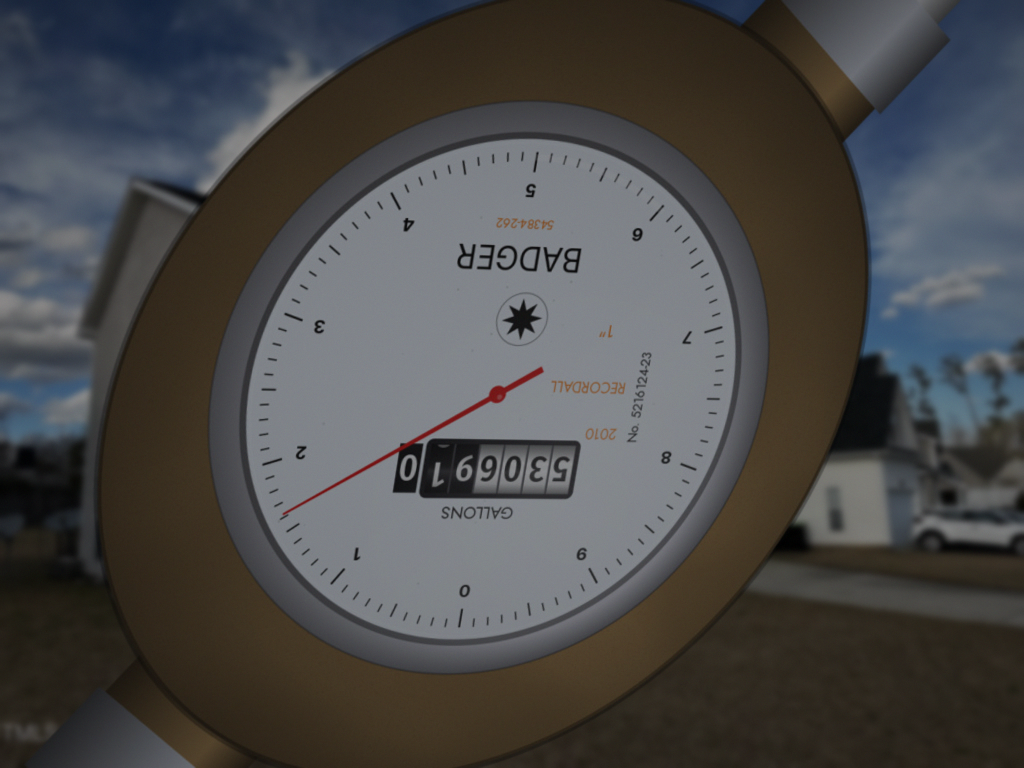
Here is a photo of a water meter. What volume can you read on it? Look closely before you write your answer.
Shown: 5306911.6 gal
